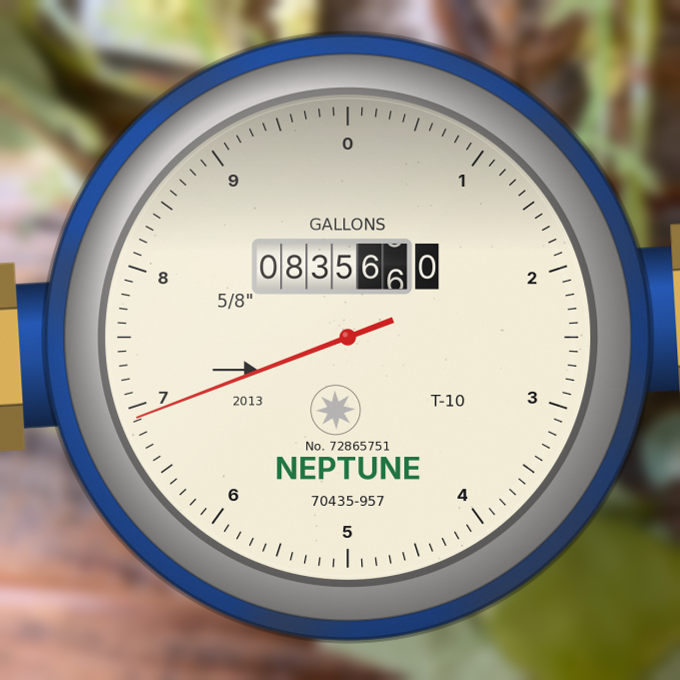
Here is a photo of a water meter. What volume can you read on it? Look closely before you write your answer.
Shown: 835656.9 gal
